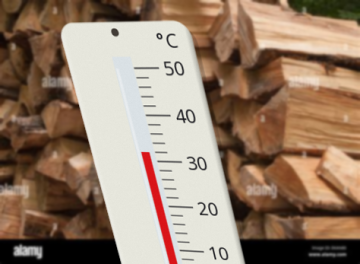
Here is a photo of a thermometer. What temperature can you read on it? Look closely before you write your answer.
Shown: 32 °C
